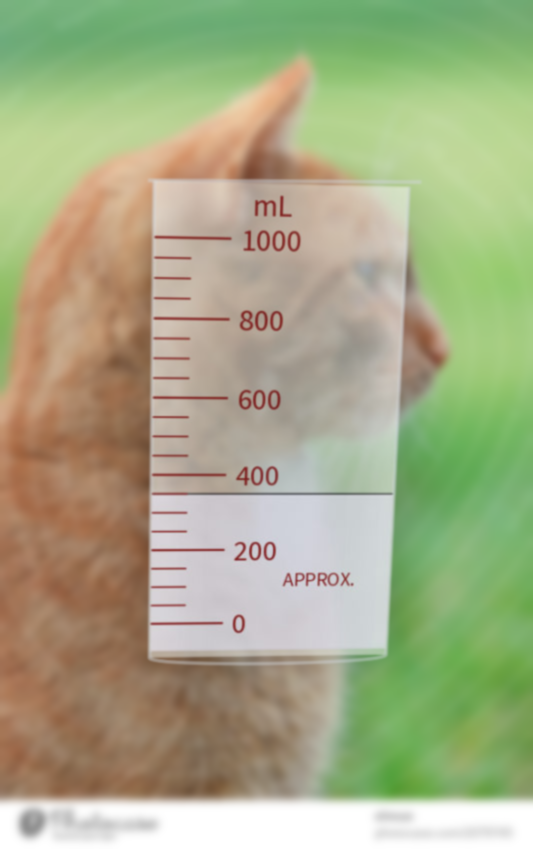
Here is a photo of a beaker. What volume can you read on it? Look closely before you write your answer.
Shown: 350 mL
